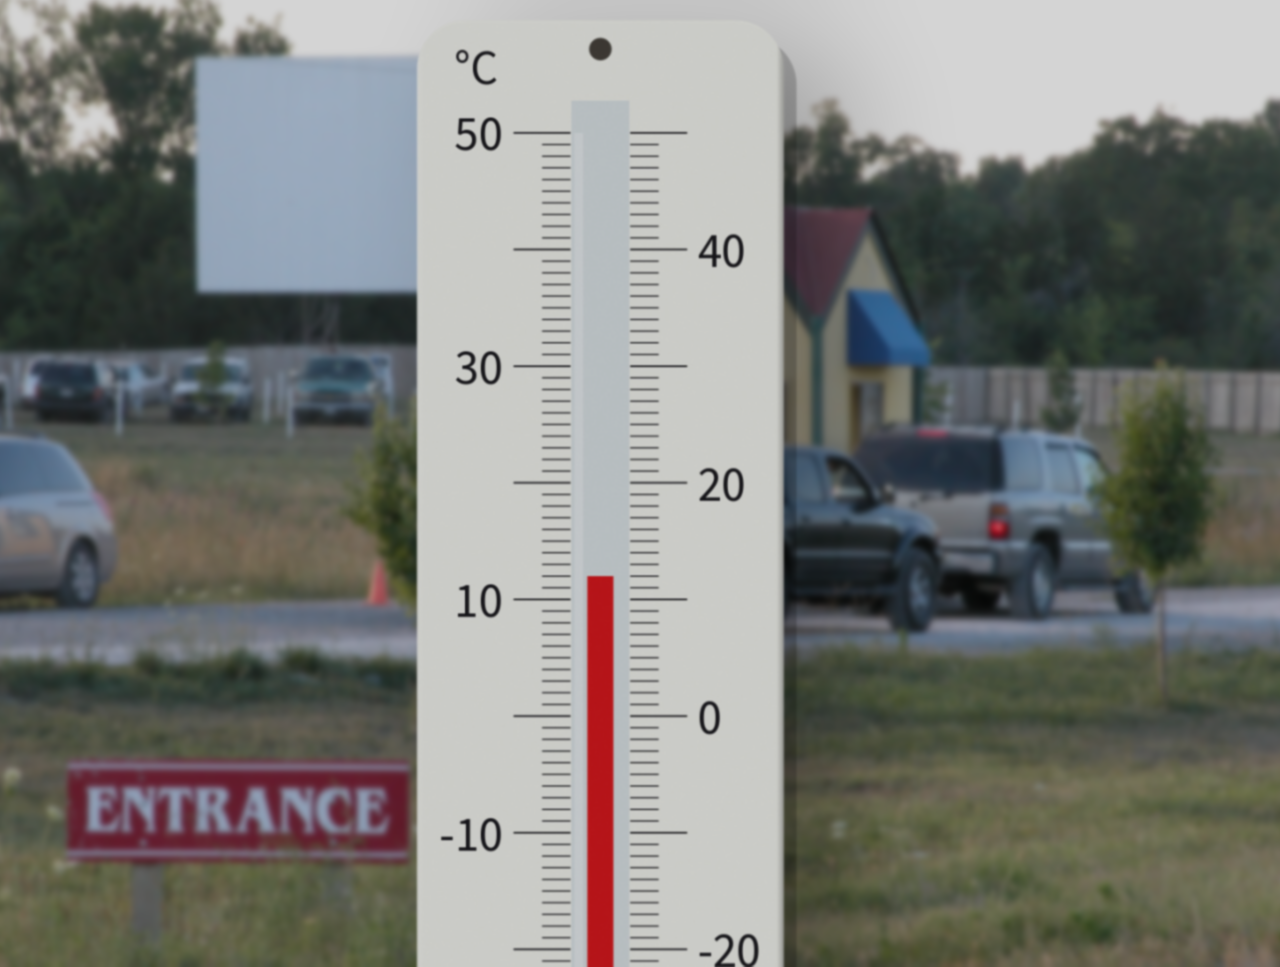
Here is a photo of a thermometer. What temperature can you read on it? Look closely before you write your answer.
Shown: 12 °C
